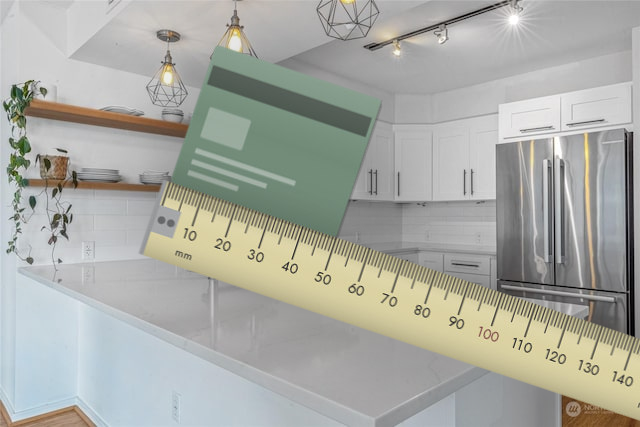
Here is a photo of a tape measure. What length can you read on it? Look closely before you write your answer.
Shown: 50 mm
